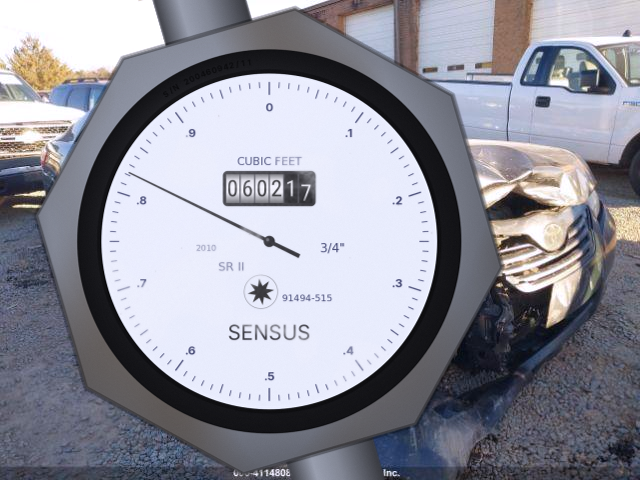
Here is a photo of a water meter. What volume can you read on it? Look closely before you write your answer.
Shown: 60216.82 ft³
